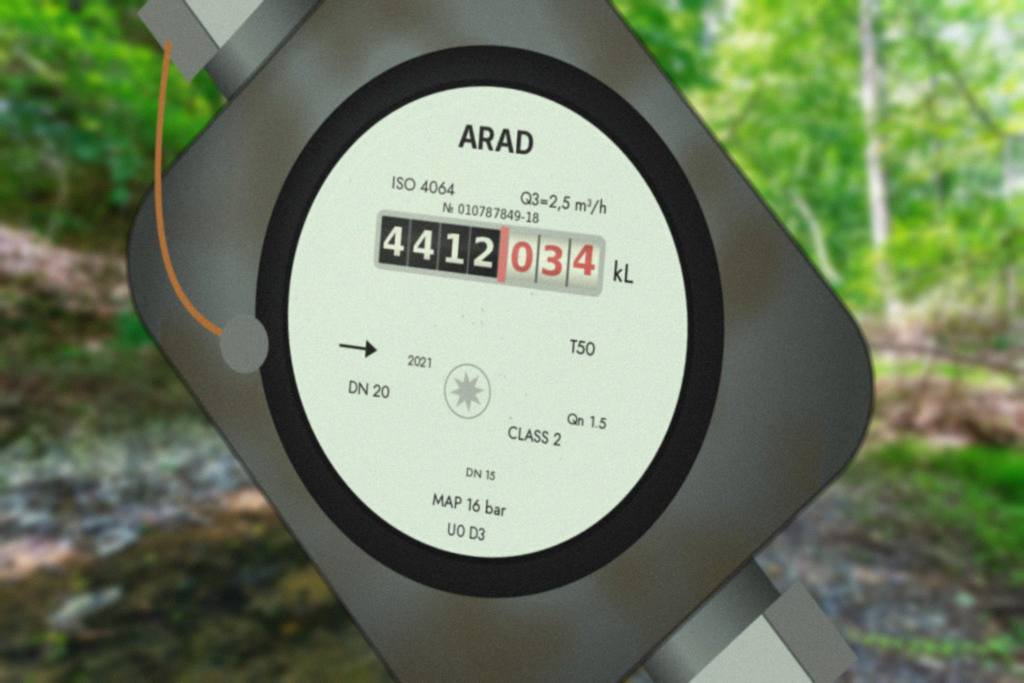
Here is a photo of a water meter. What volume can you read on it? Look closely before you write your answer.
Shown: 4412.034 kL
